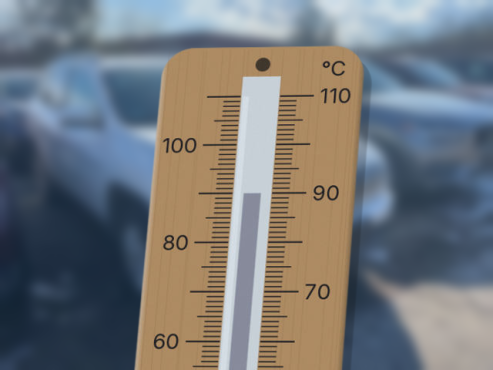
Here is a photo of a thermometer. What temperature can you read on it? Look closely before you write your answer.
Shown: 90 °C
